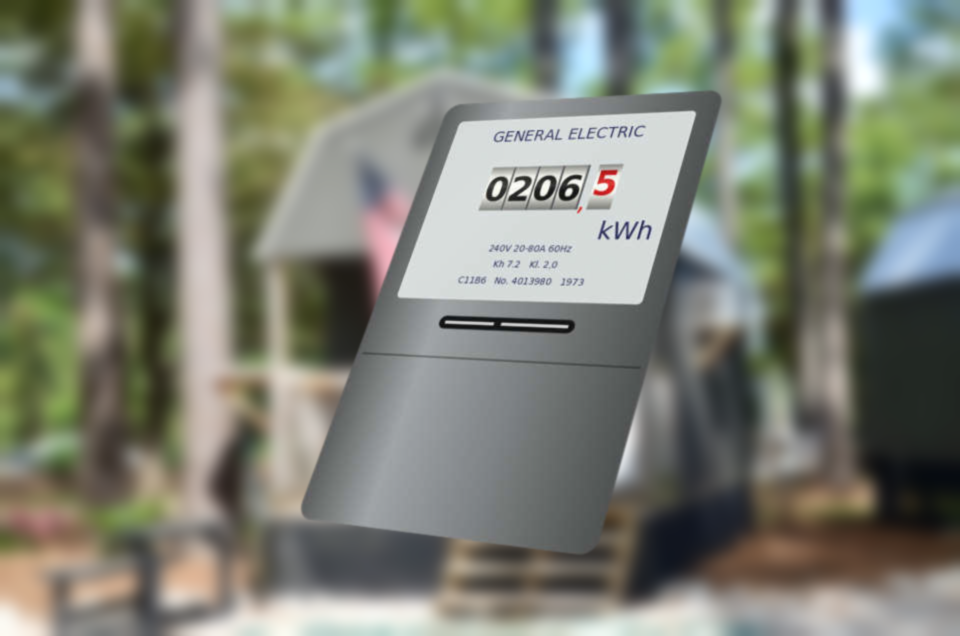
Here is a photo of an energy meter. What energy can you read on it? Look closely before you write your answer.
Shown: 206.5 kWh
